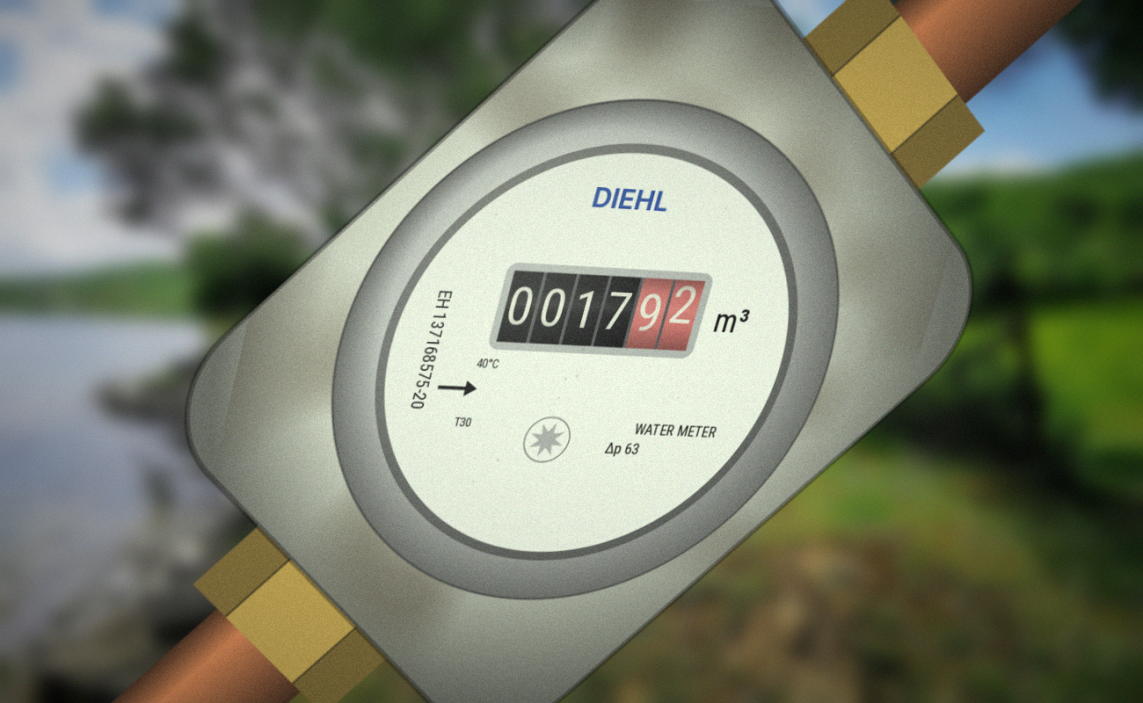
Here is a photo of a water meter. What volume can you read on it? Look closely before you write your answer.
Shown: 17.92 m³
